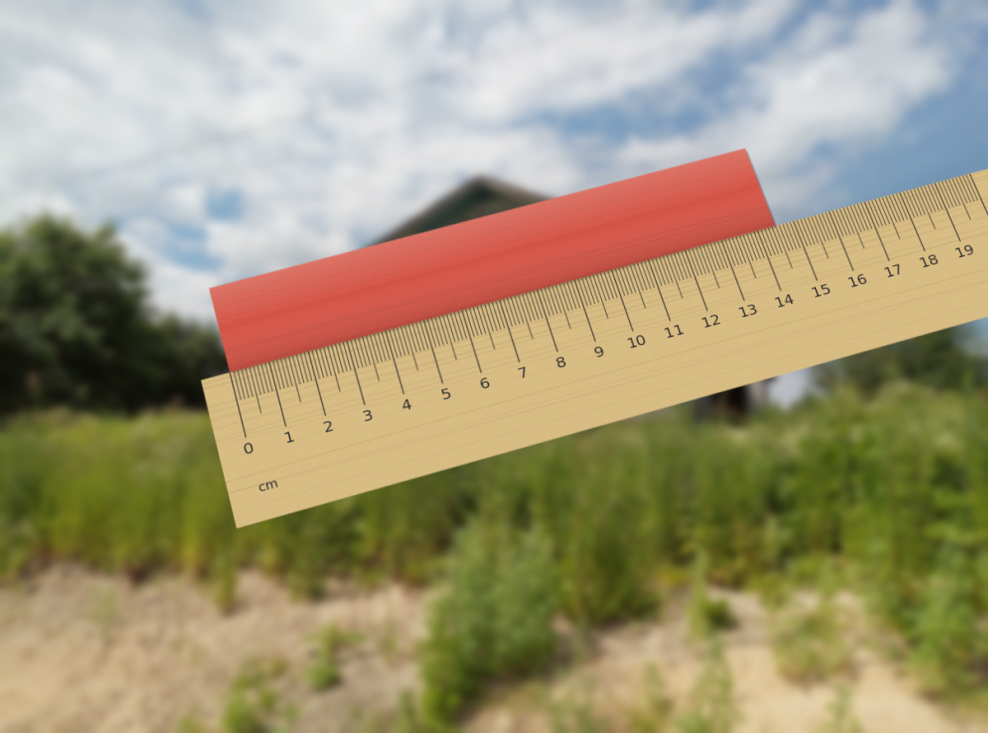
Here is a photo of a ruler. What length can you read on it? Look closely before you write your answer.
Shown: 14.5 cm
